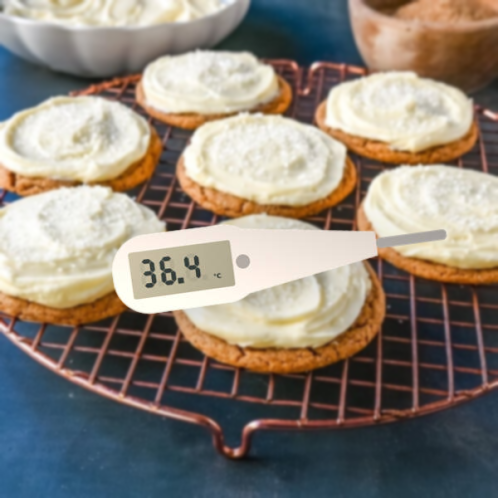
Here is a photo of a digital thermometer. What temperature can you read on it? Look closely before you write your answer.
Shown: 36.4 °C
